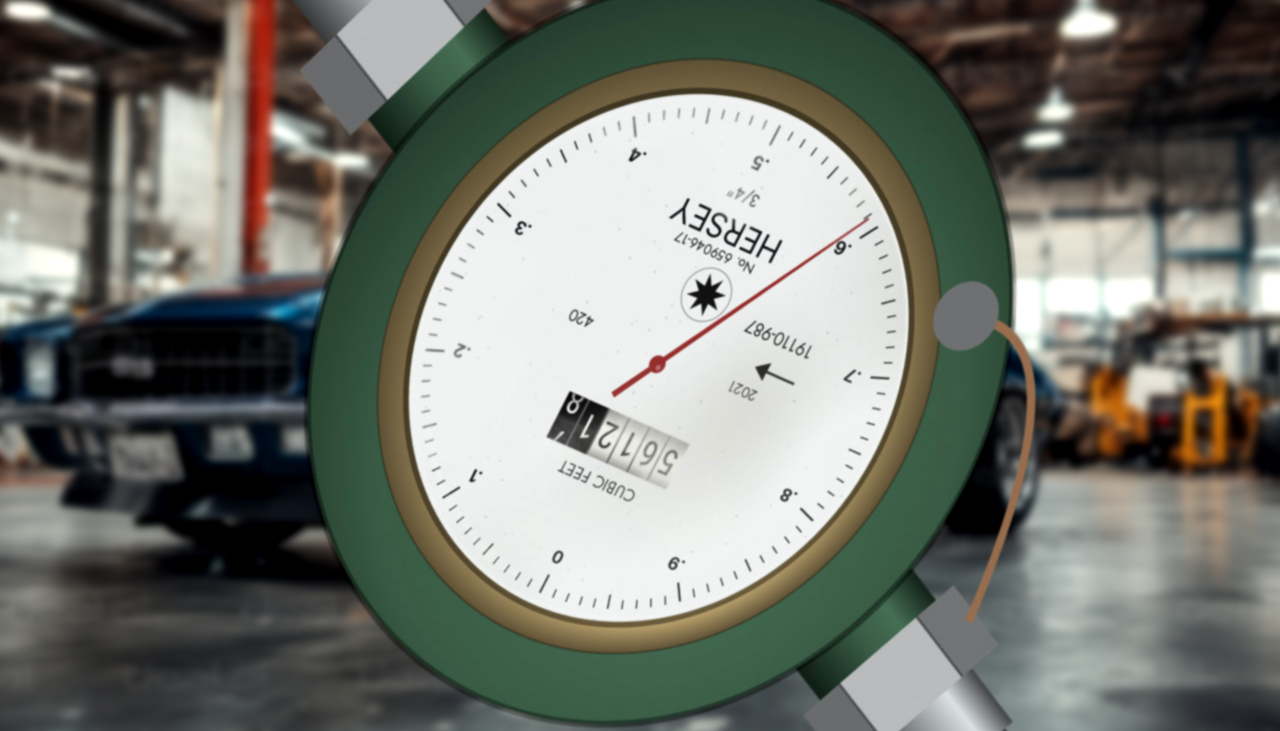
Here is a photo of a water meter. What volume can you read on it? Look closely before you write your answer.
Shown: 561217.59 ft³
